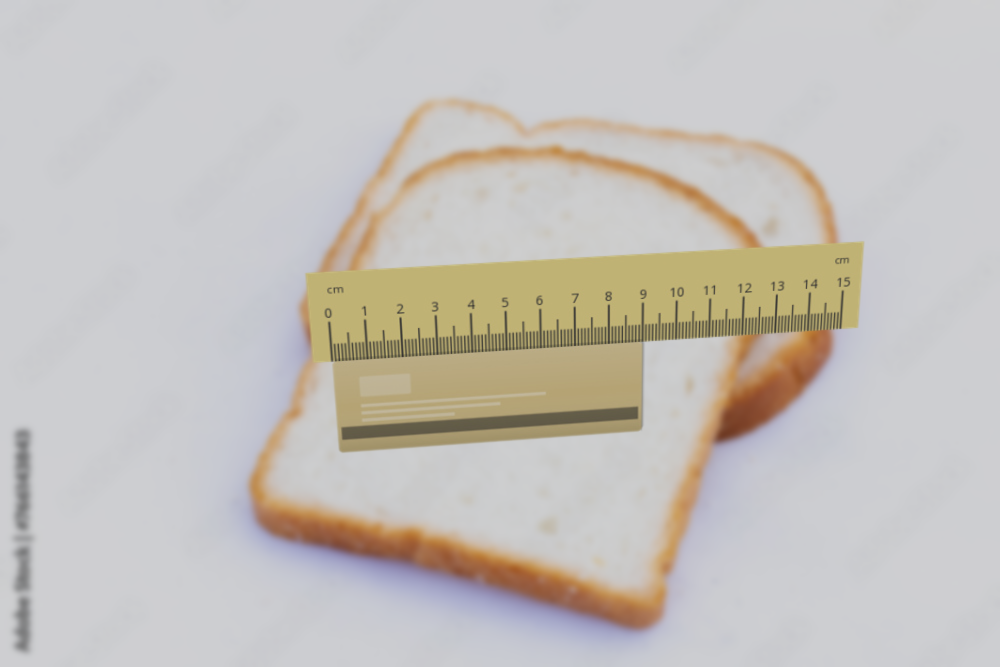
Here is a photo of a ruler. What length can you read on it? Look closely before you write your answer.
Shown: 9 cm
